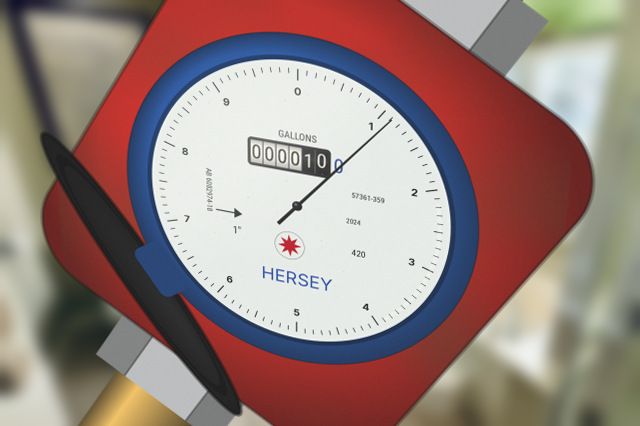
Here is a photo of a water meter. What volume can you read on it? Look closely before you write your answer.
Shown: 101.1 gal
